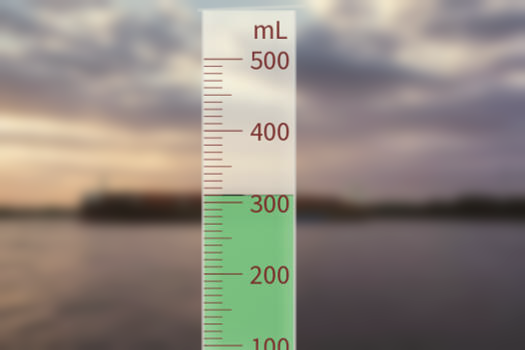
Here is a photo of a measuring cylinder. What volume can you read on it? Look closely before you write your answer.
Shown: 310 mL
